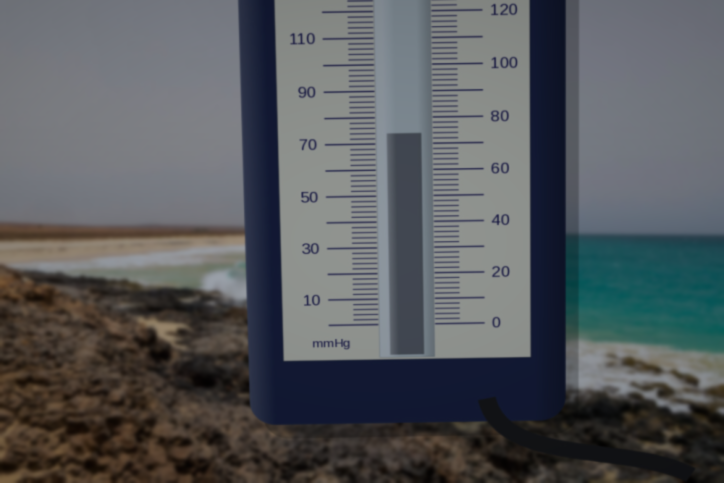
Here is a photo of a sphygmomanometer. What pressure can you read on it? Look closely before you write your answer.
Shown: 74 mmHg
